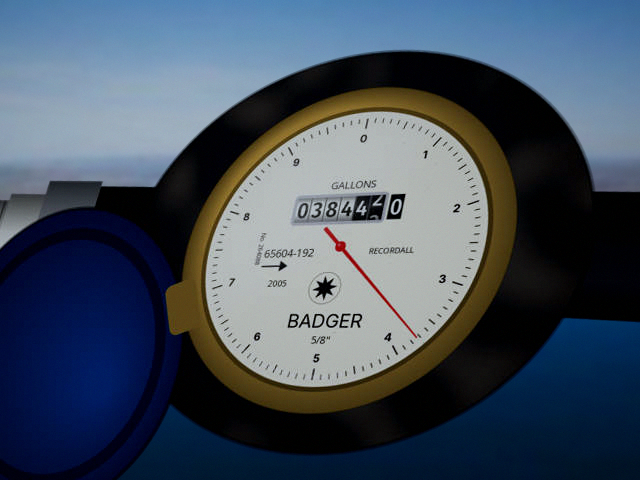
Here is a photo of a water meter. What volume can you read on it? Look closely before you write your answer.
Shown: 384423.7 gal
